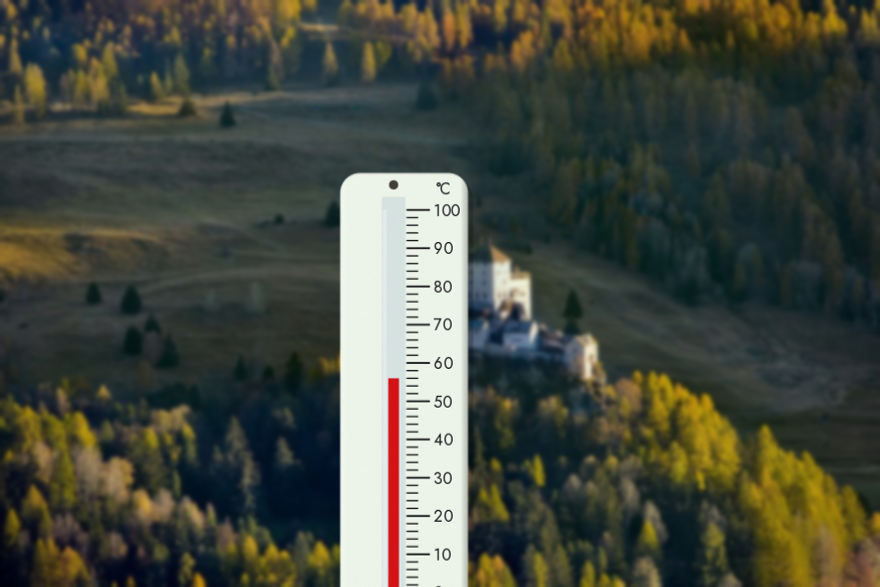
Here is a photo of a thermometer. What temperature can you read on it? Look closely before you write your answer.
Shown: 56 °C
